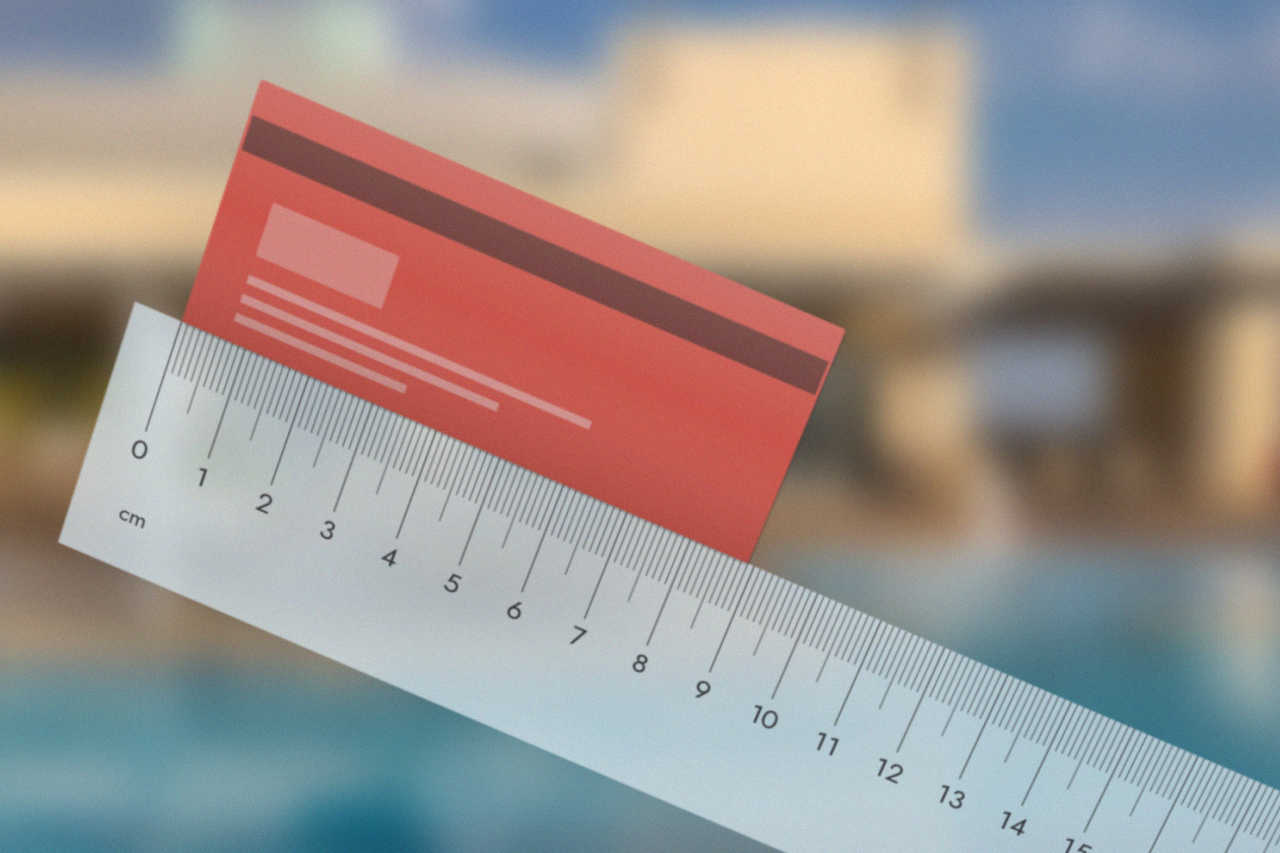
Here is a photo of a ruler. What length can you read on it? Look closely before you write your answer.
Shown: 8.9 cm
